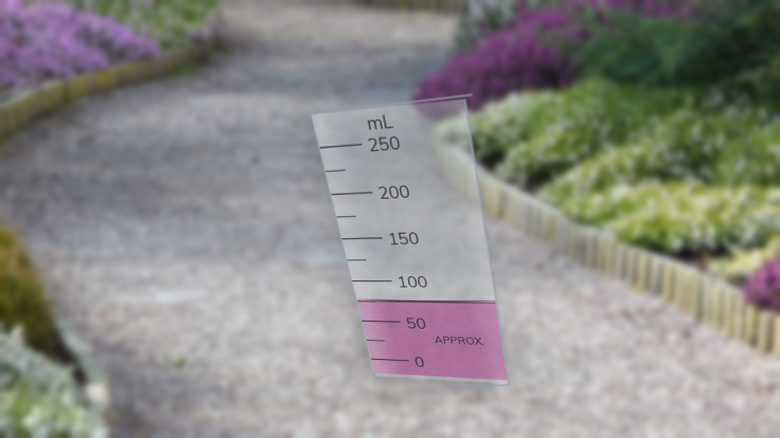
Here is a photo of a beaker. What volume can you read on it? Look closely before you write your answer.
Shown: 75 mL
